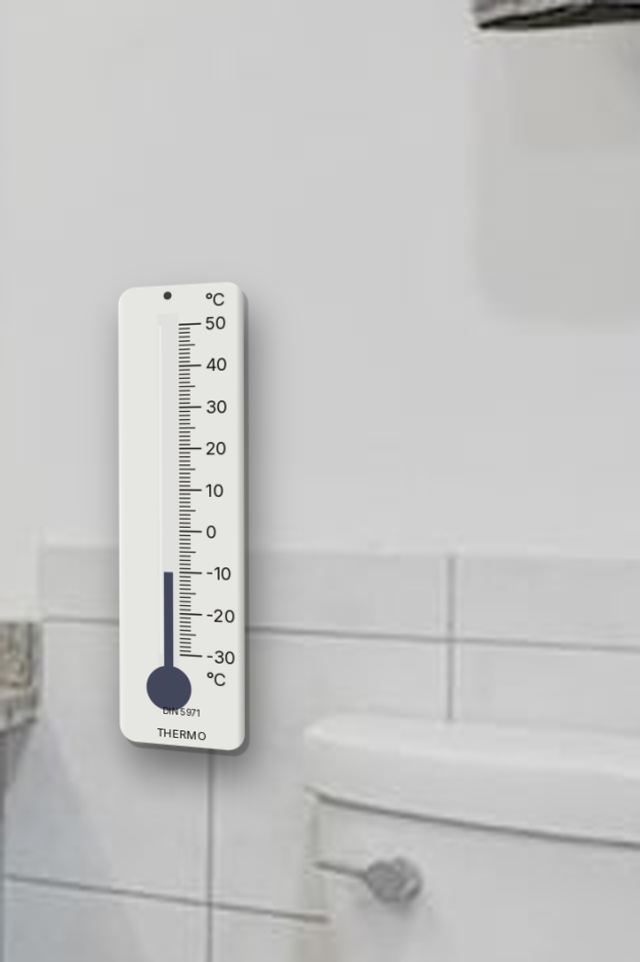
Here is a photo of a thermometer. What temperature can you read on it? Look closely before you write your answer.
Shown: -10 °C
